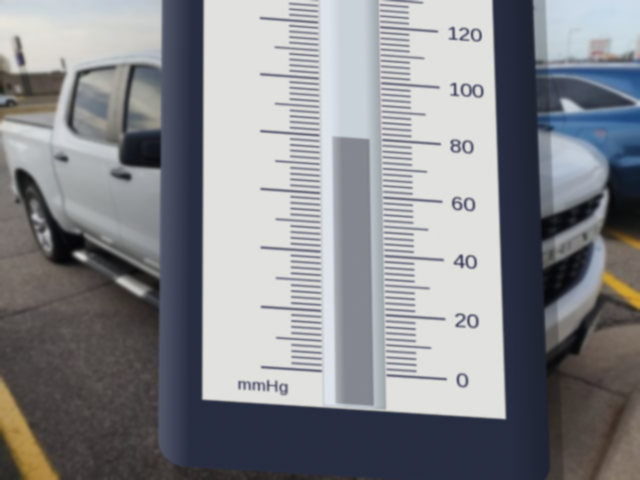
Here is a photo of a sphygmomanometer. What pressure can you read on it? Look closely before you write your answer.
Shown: 80 mmHg
